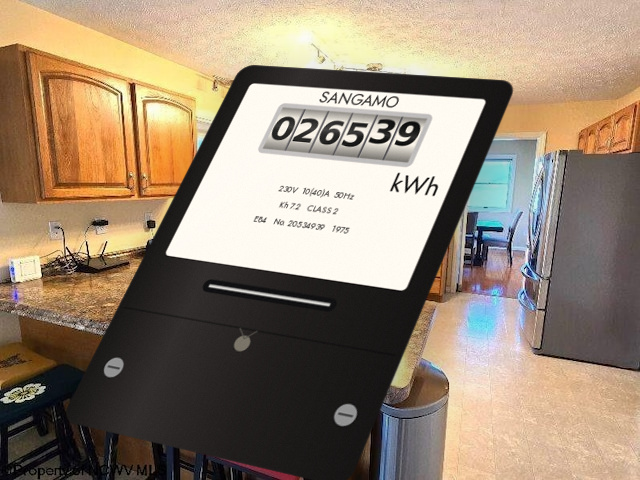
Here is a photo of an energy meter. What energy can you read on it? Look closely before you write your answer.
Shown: 26539 kWh
